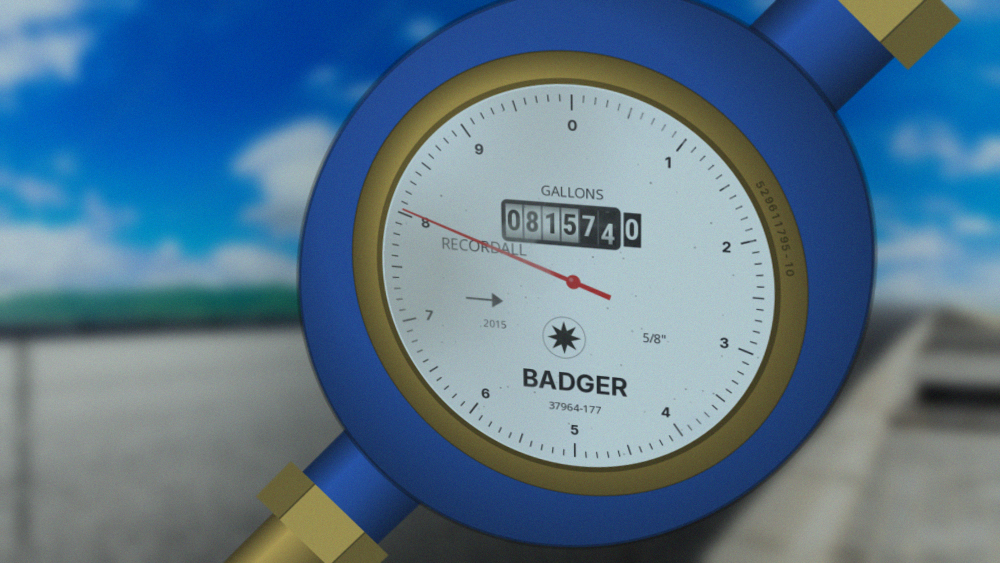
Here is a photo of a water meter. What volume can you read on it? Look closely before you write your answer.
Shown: 815738.0 gal
